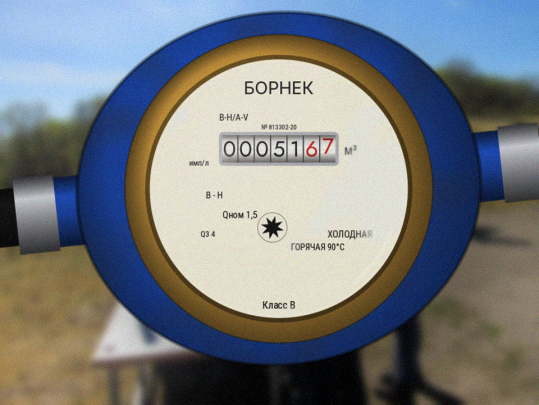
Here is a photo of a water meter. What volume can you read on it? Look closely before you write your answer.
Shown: 51.67 m³
